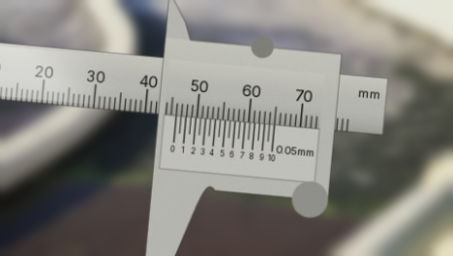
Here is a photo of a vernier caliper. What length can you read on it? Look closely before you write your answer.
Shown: 46.0 mm
